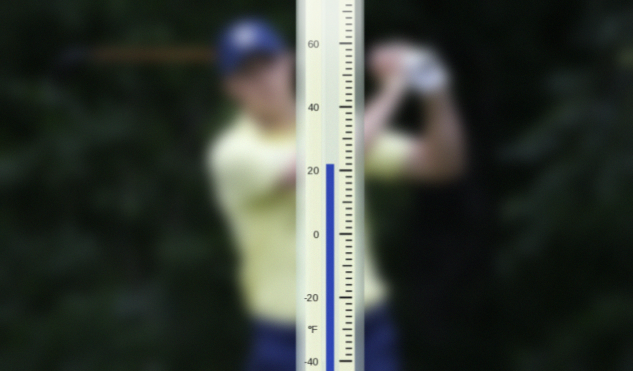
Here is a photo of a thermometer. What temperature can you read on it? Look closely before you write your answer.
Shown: 22 °F
